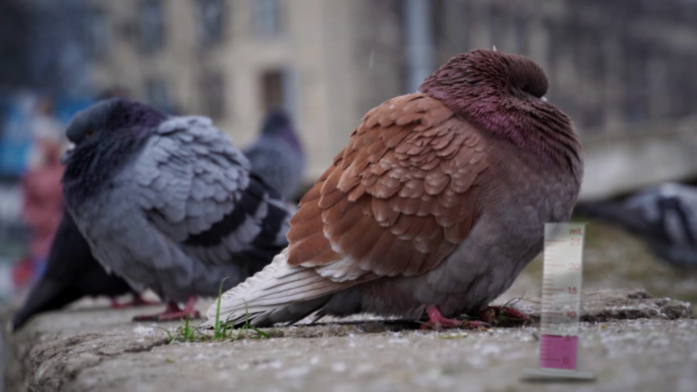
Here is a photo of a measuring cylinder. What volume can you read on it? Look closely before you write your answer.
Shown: 5 mL
